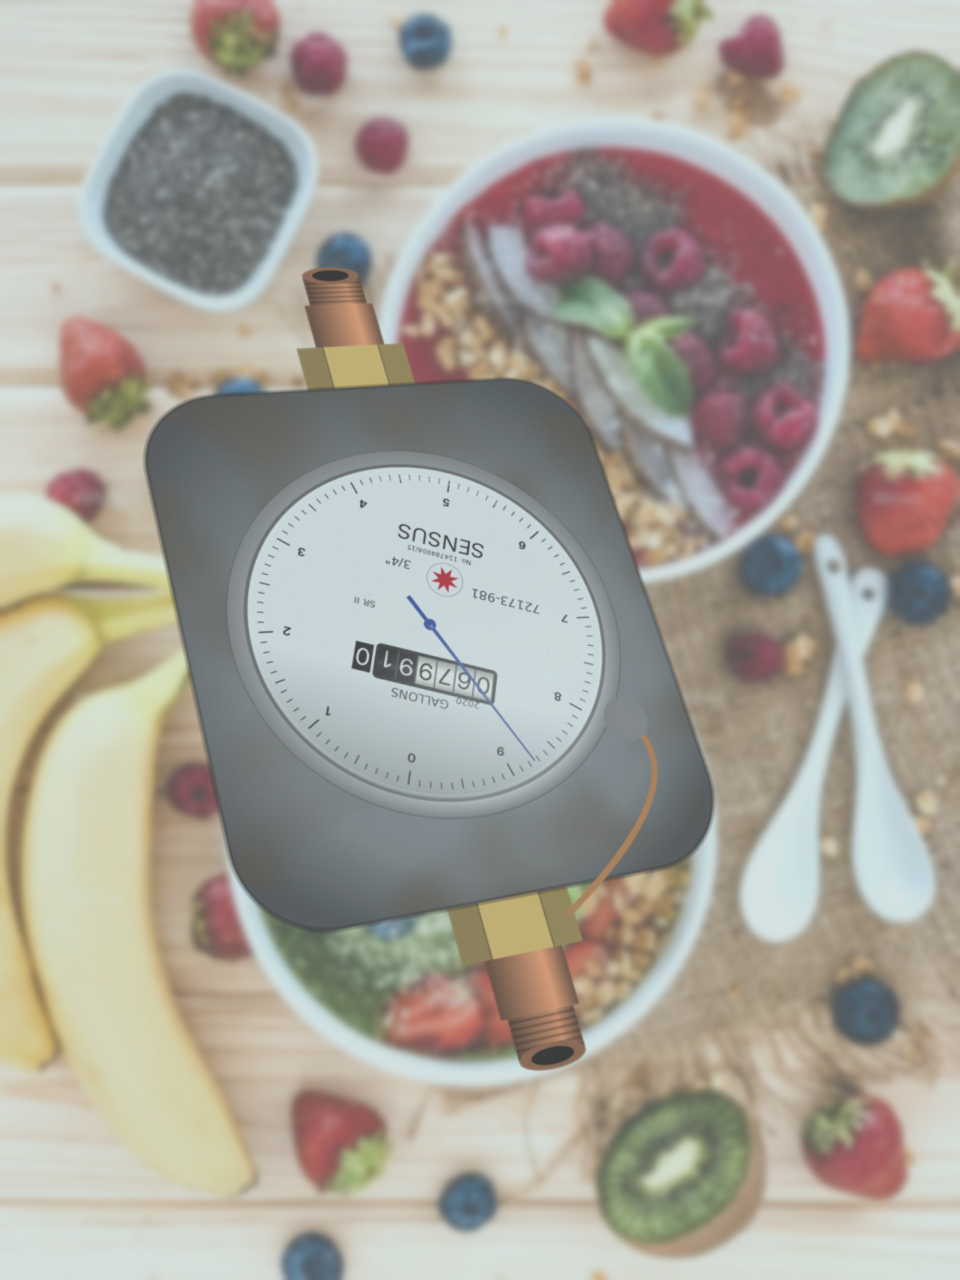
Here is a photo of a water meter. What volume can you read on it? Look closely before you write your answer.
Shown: 679908.7 gal
